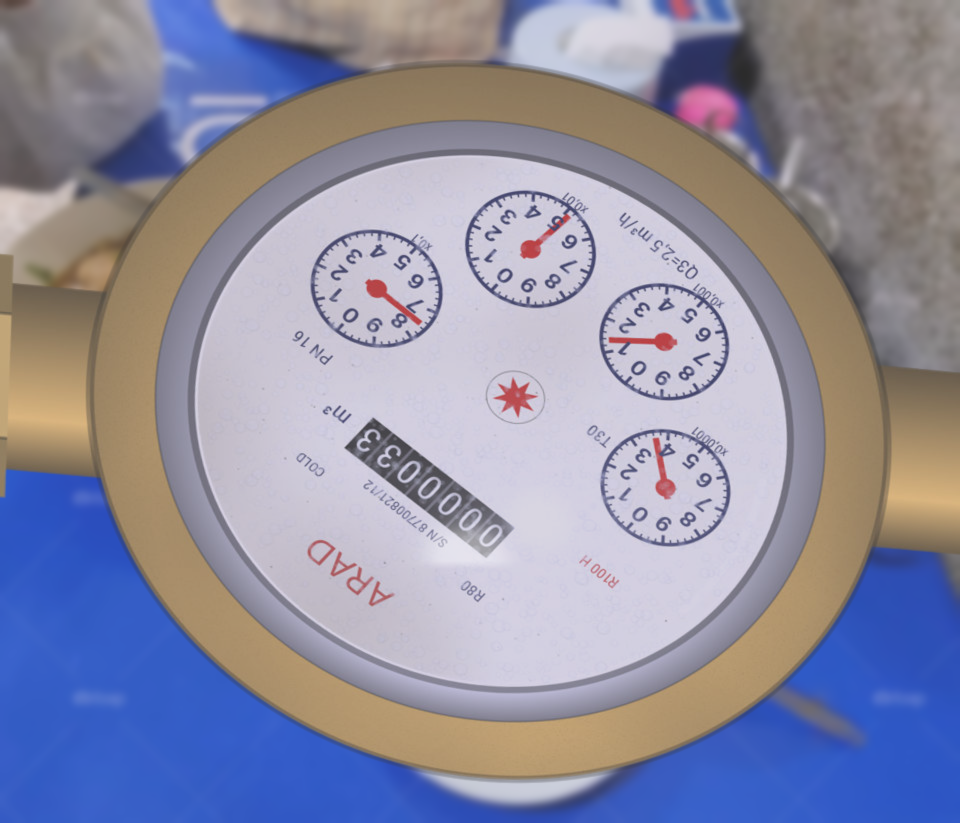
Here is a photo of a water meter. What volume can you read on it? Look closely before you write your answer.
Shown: 33.7513 m³
